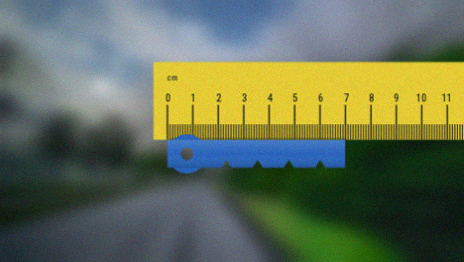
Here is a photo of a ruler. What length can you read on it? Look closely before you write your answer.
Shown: 7 cm
